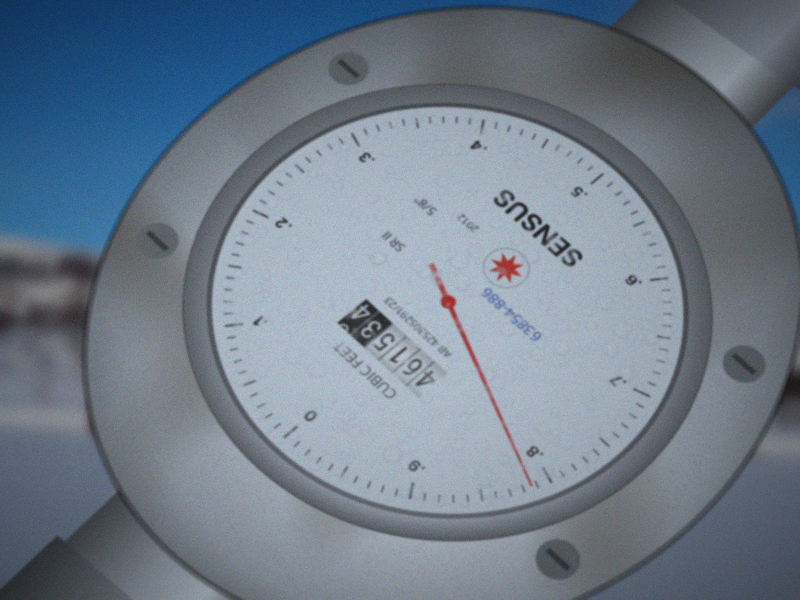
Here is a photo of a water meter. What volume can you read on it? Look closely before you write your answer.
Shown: 461533.81 ft³
